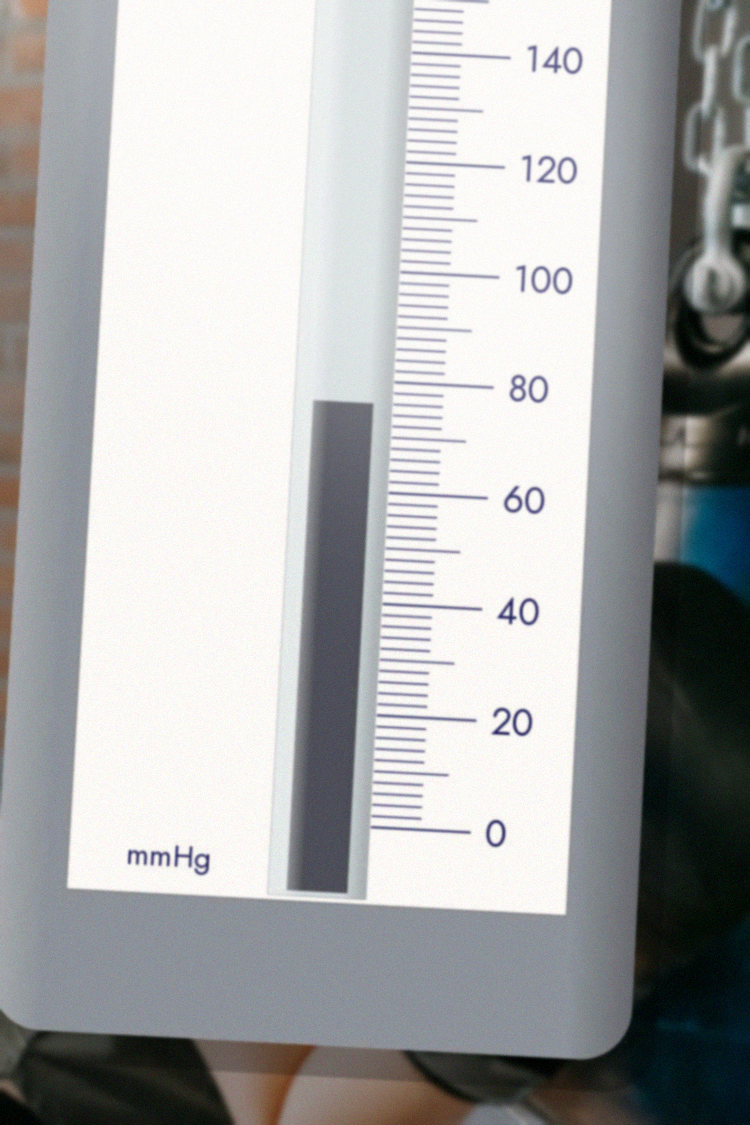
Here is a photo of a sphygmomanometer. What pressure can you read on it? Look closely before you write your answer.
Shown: 76 mmHg
